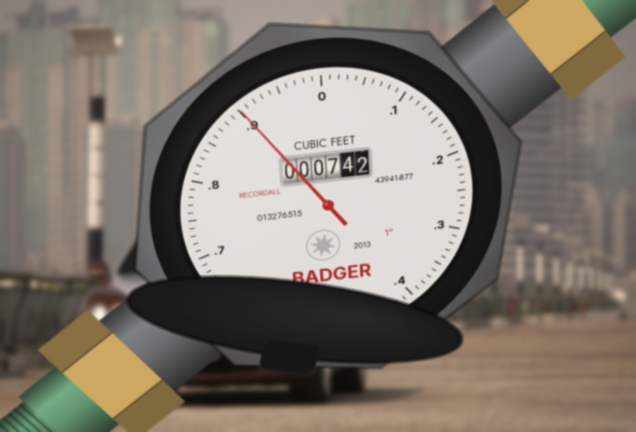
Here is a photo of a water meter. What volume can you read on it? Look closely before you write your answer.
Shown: 741.90 ft³
